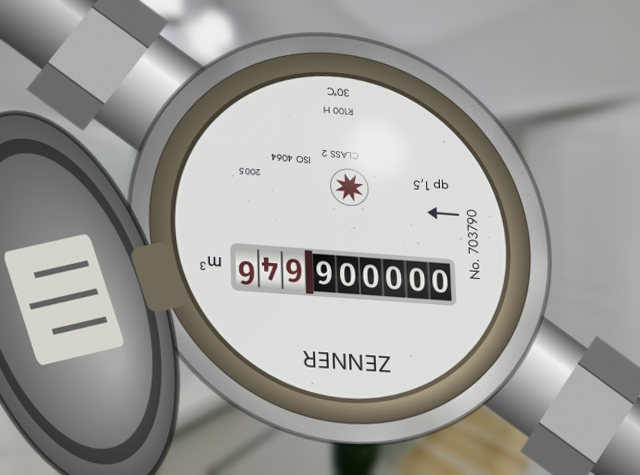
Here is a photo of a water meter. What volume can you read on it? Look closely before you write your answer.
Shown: 6.646 m³
